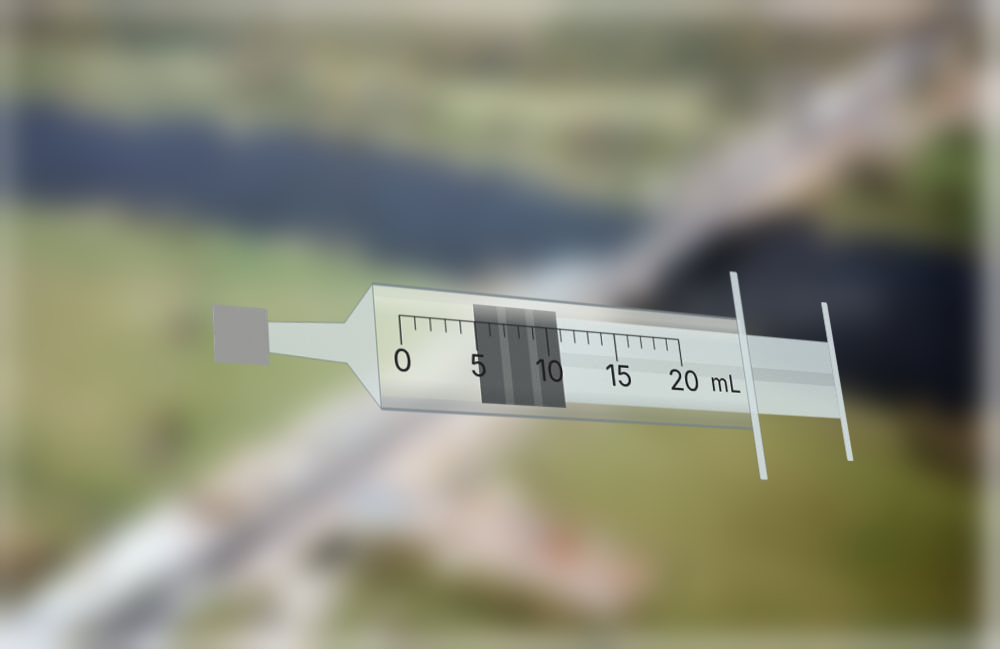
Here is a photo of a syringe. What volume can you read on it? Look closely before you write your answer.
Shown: 5 mL
